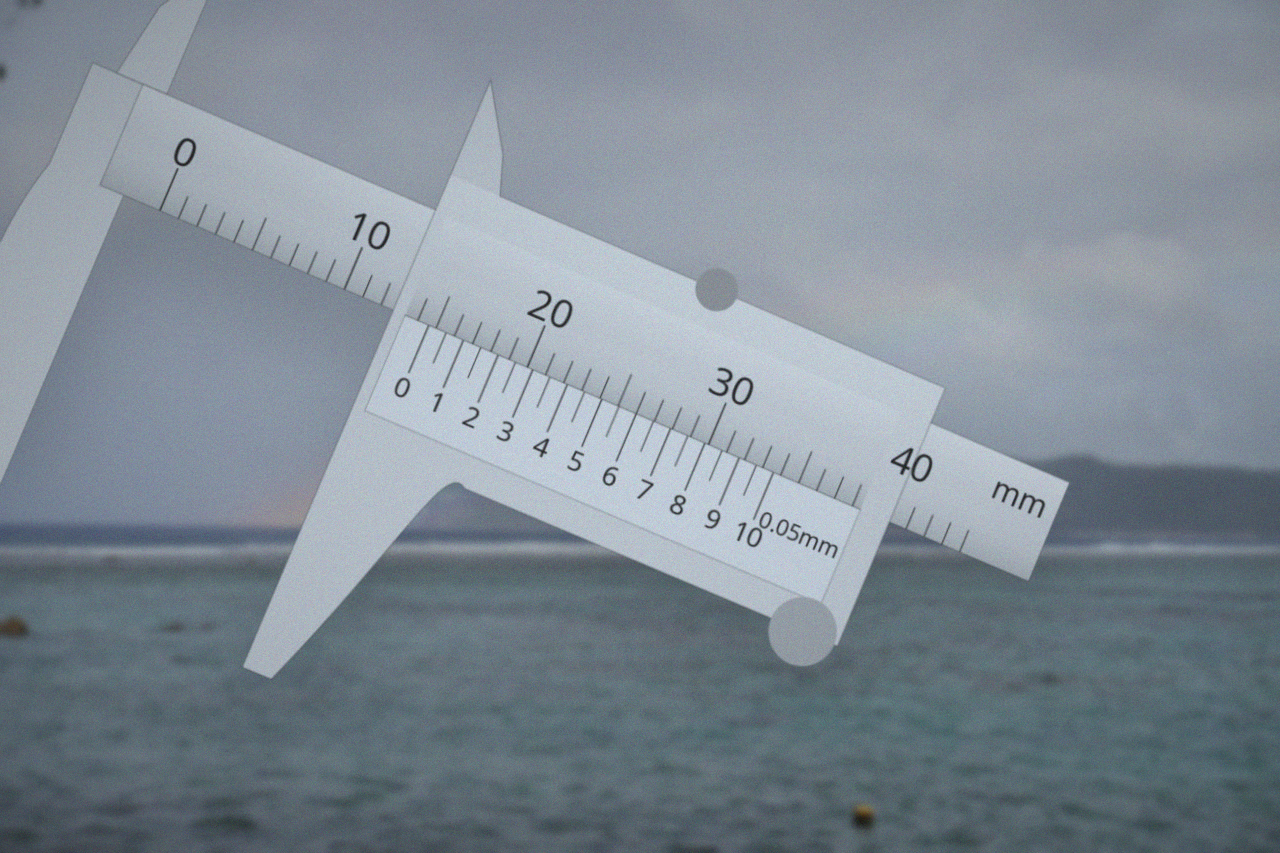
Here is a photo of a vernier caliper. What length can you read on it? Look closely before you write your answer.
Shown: 14.6 mm
